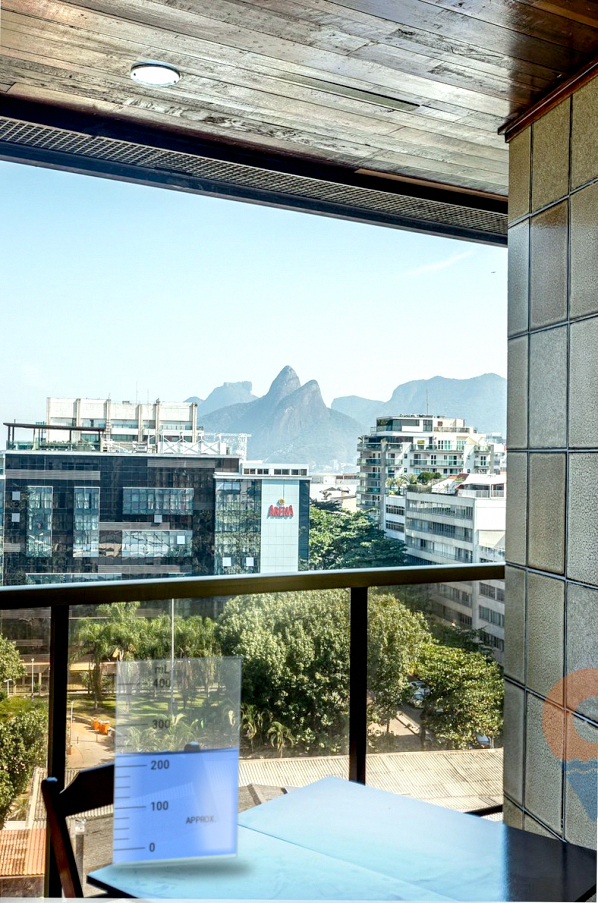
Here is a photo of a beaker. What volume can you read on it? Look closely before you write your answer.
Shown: 225 mL
